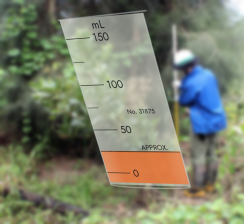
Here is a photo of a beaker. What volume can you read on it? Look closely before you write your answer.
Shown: 25 mL
